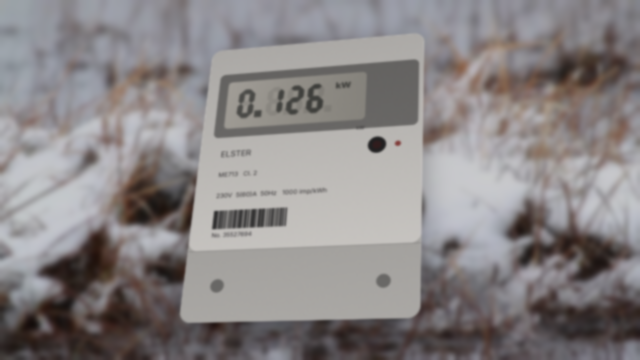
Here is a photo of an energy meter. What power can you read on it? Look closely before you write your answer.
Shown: 0.126 kW
